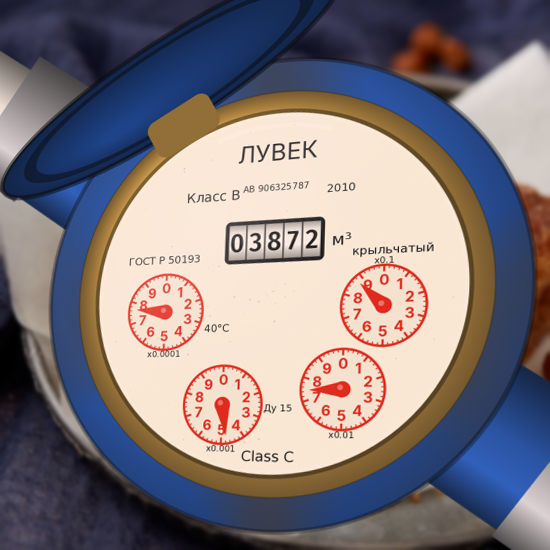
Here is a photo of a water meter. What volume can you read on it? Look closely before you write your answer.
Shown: 3872.8747 m³
